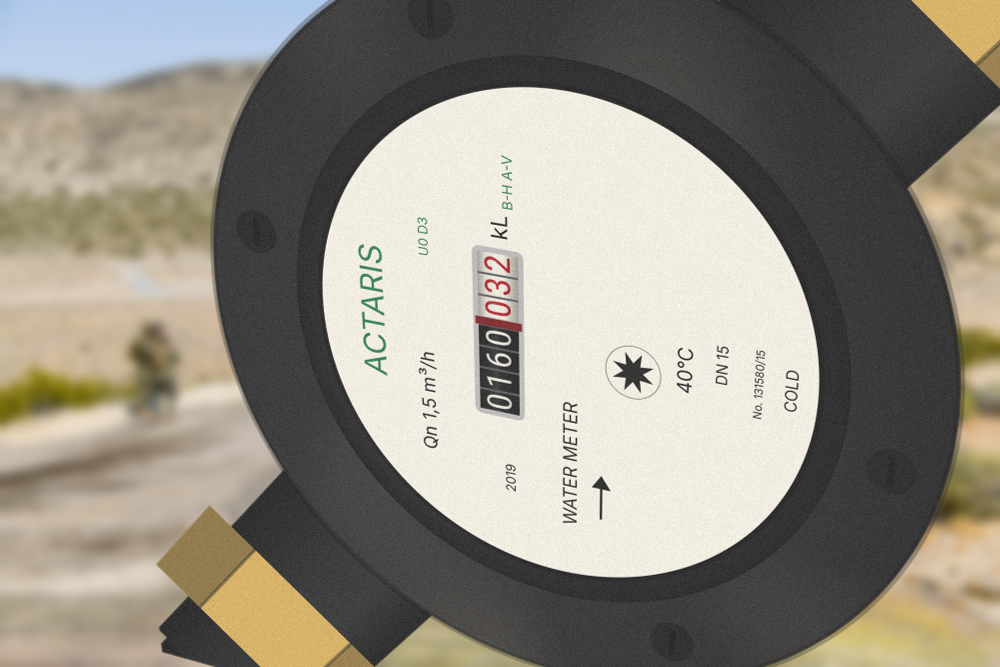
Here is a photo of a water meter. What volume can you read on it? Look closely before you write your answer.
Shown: 160.032 kL
